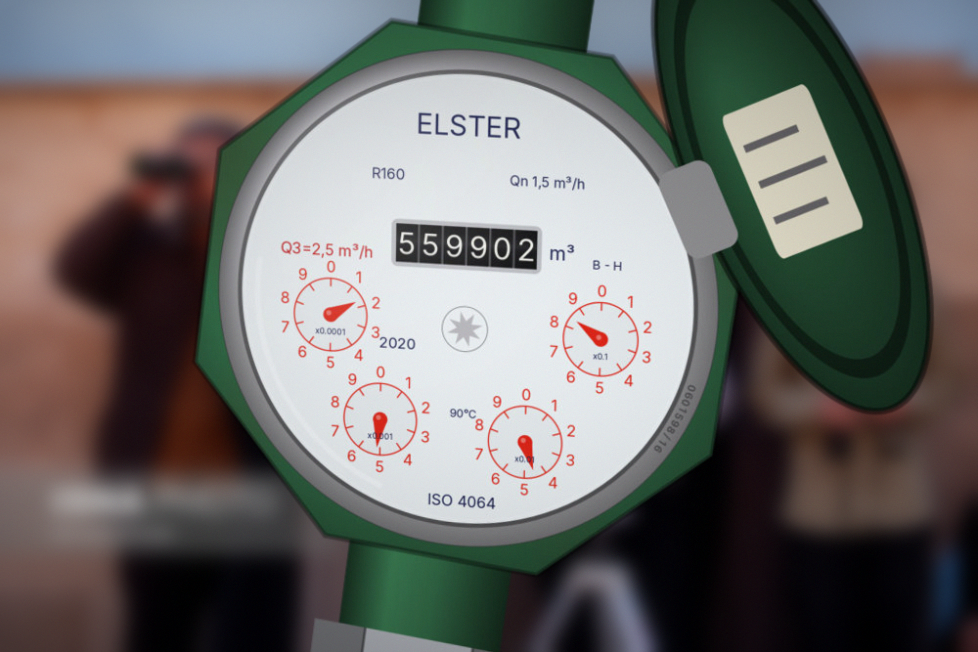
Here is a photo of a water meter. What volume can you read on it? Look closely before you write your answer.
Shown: 559902.8451 m³
